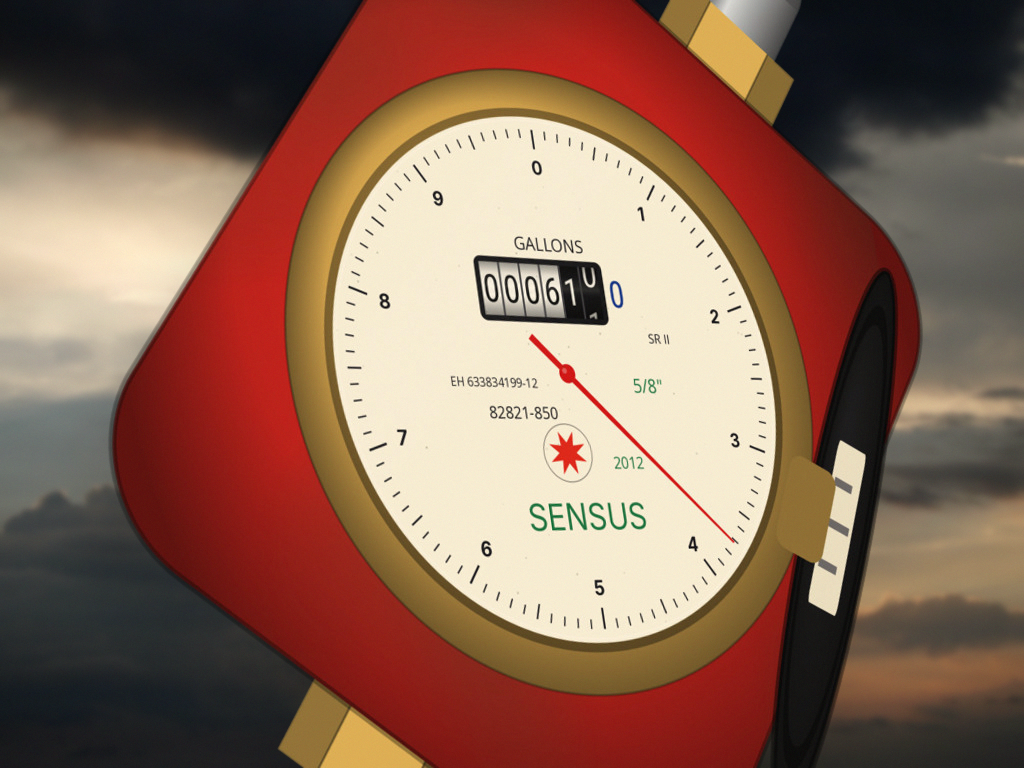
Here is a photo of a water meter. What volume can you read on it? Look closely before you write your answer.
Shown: 6103.7 gal
